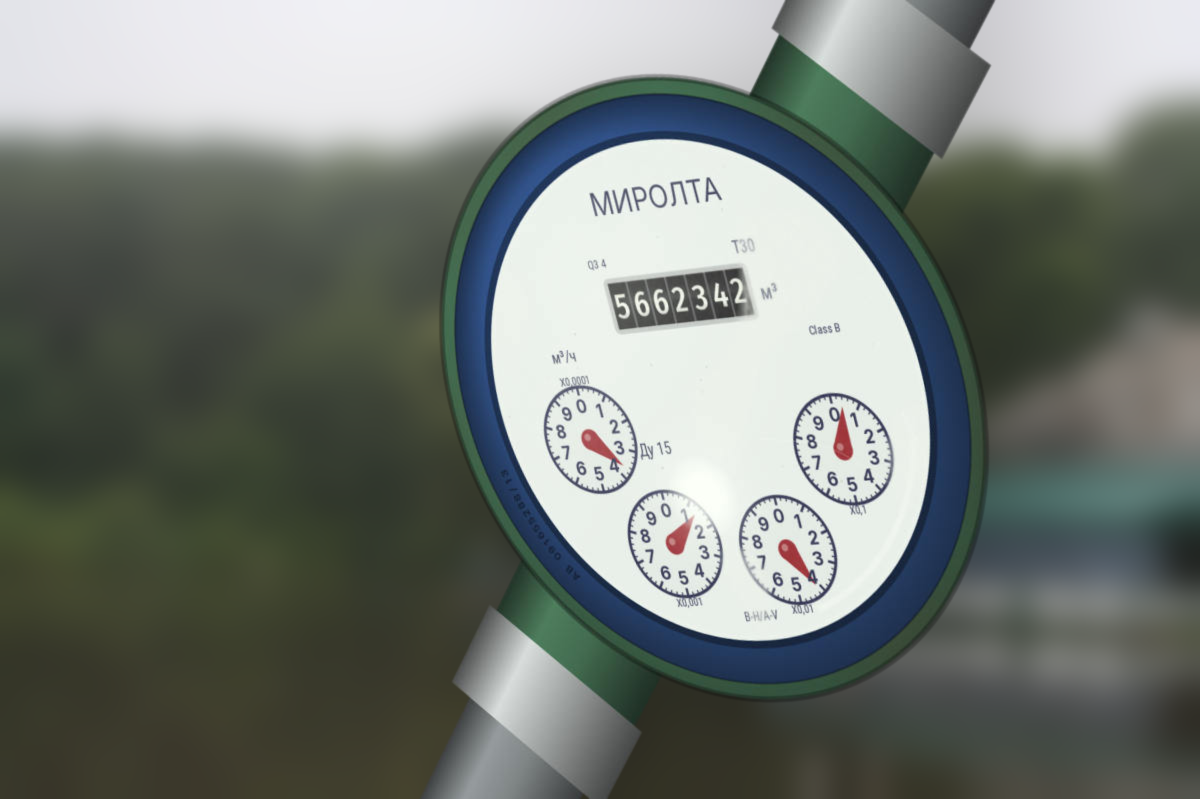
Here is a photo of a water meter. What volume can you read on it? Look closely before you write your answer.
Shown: 5662342.0413 m³
